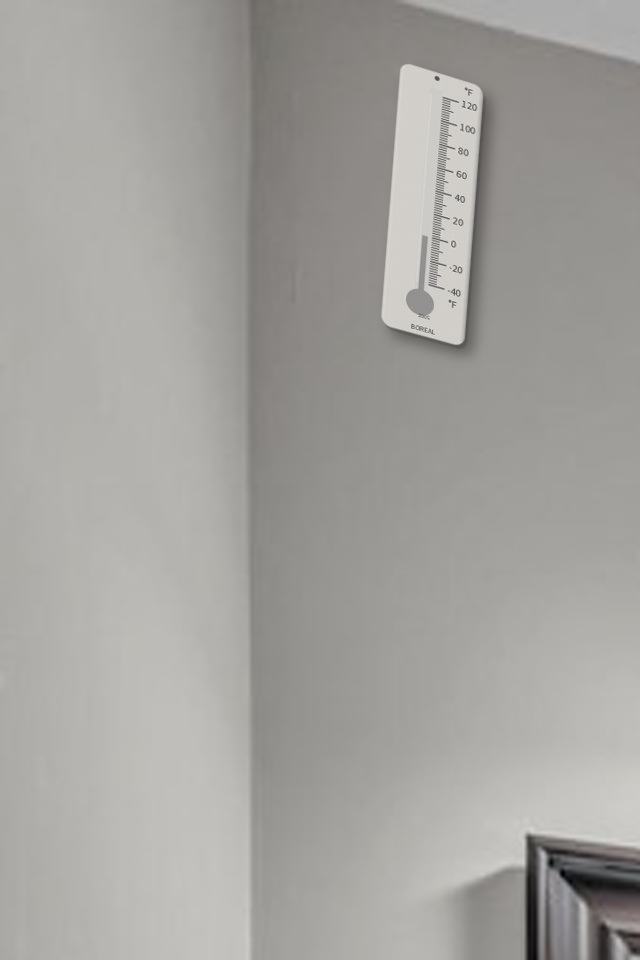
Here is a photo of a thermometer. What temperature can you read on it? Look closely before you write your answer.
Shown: 0 °F
